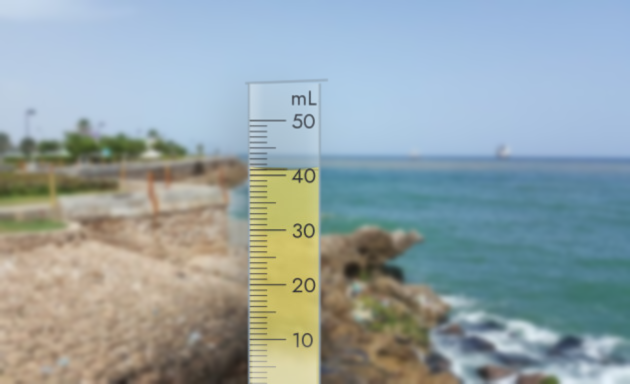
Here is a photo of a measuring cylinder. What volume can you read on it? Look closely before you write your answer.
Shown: 41 mL
